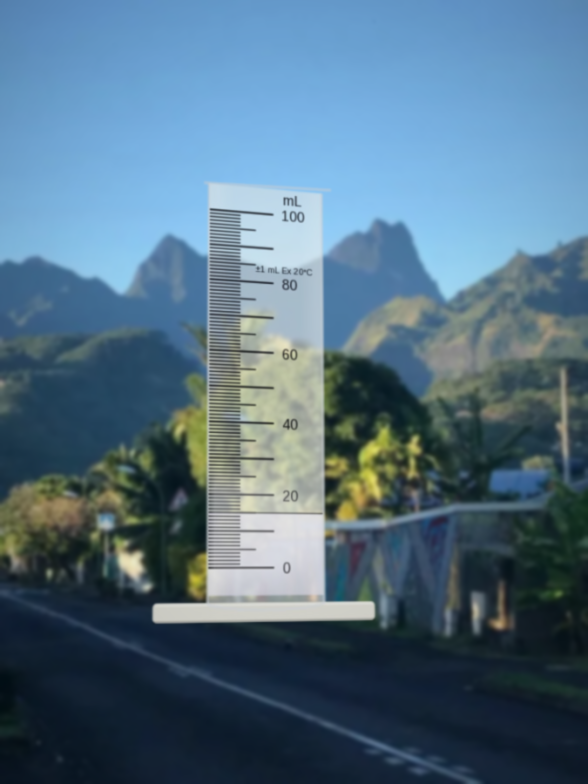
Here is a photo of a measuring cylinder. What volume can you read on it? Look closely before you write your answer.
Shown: 15 mL
